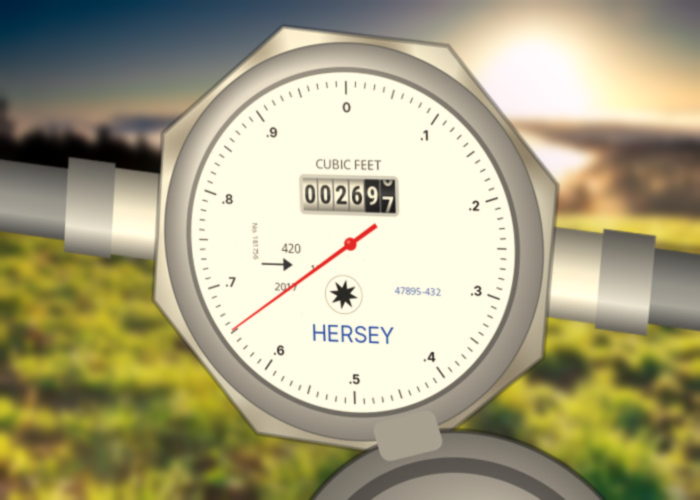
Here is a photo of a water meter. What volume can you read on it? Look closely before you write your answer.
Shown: 2696.65 ft³
